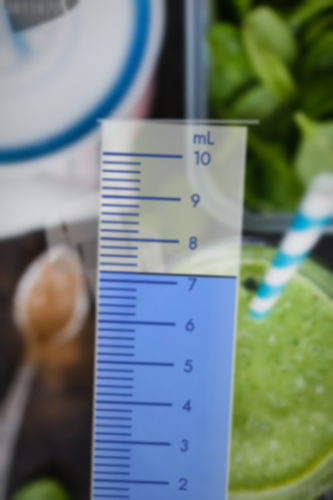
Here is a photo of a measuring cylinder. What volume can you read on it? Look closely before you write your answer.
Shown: 7.2 mL
